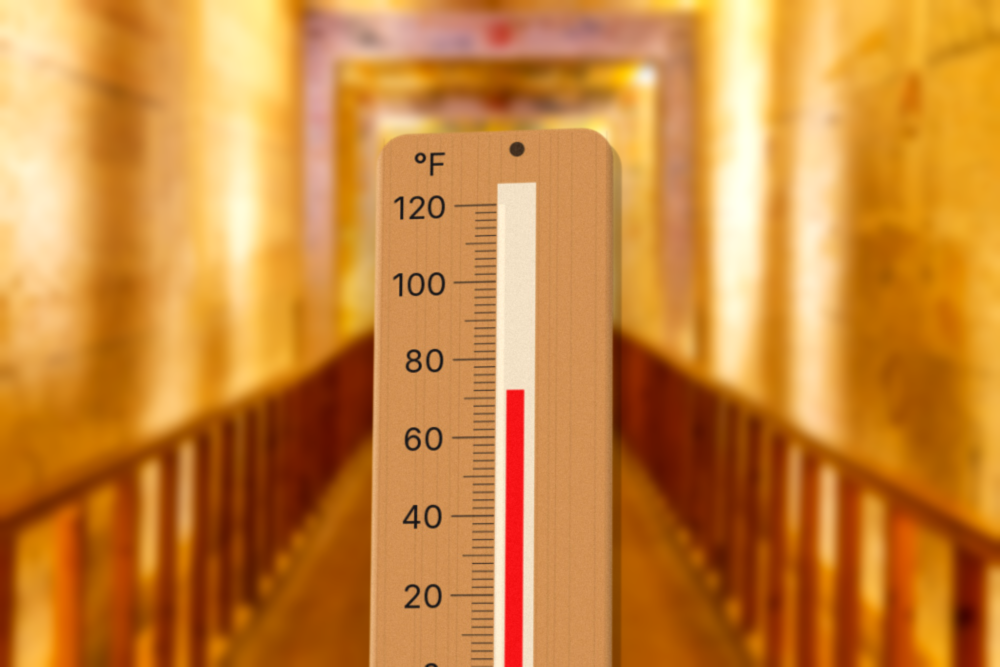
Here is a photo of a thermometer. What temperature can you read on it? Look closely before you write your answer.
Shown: 72 °F
